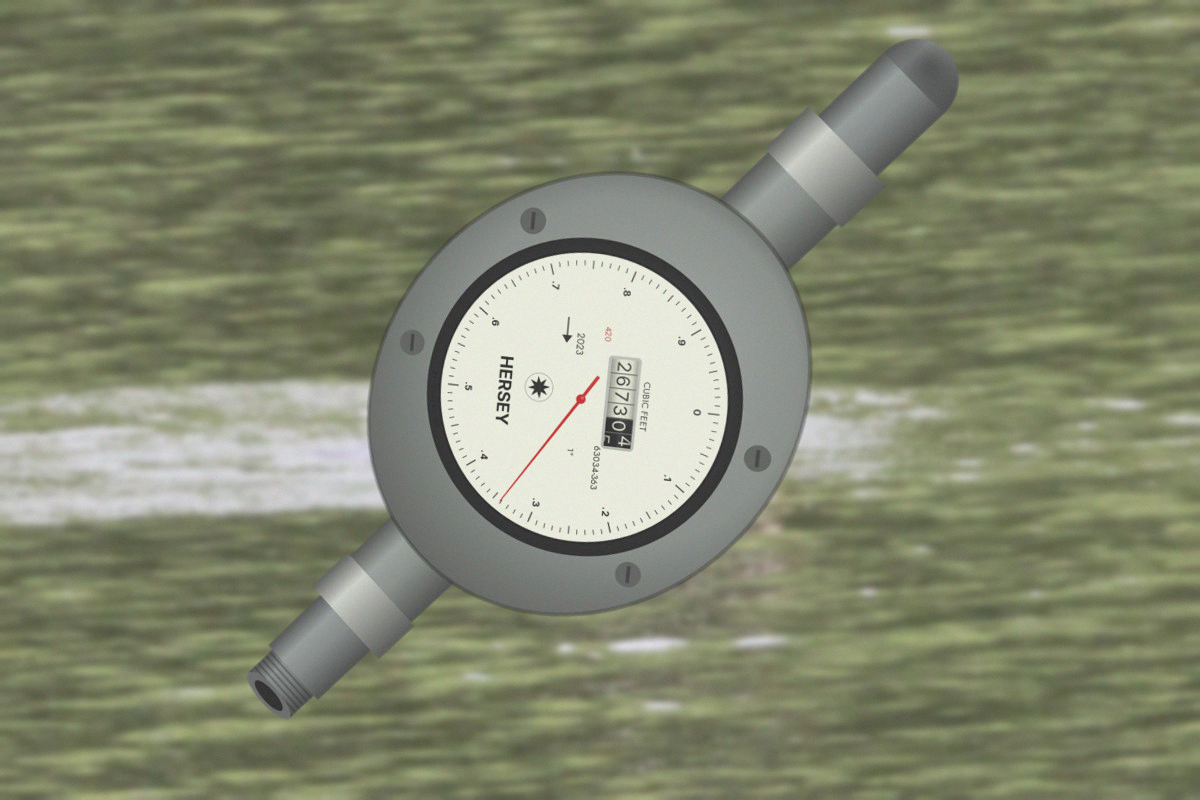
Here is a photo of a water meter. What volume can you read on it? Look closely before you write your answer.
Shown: 267304.34 ft³
